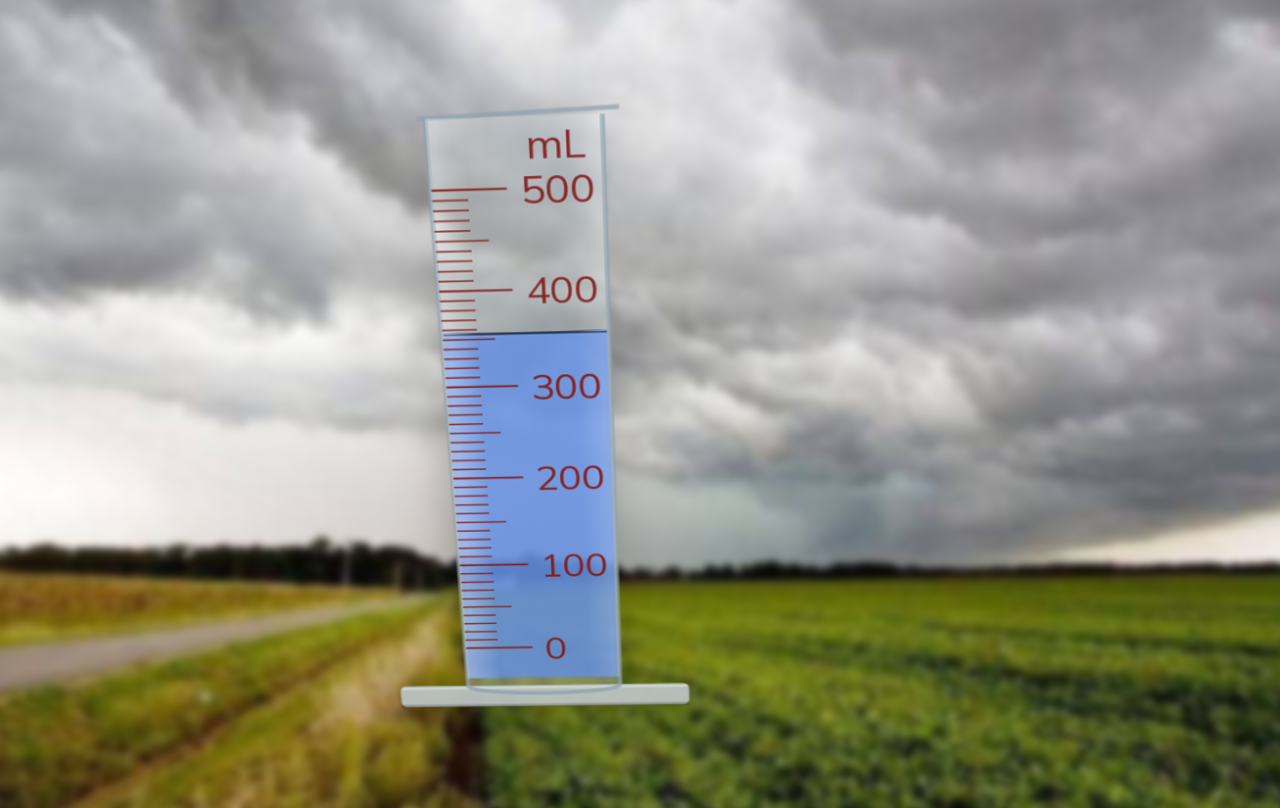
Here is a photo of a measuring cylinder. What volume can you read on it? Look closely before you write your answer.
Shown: 355 mL
